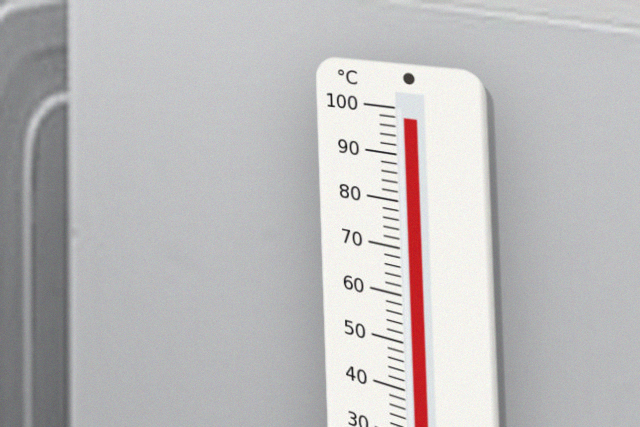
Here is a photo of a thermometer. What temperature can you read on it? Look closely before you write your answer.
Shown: 98 °C
